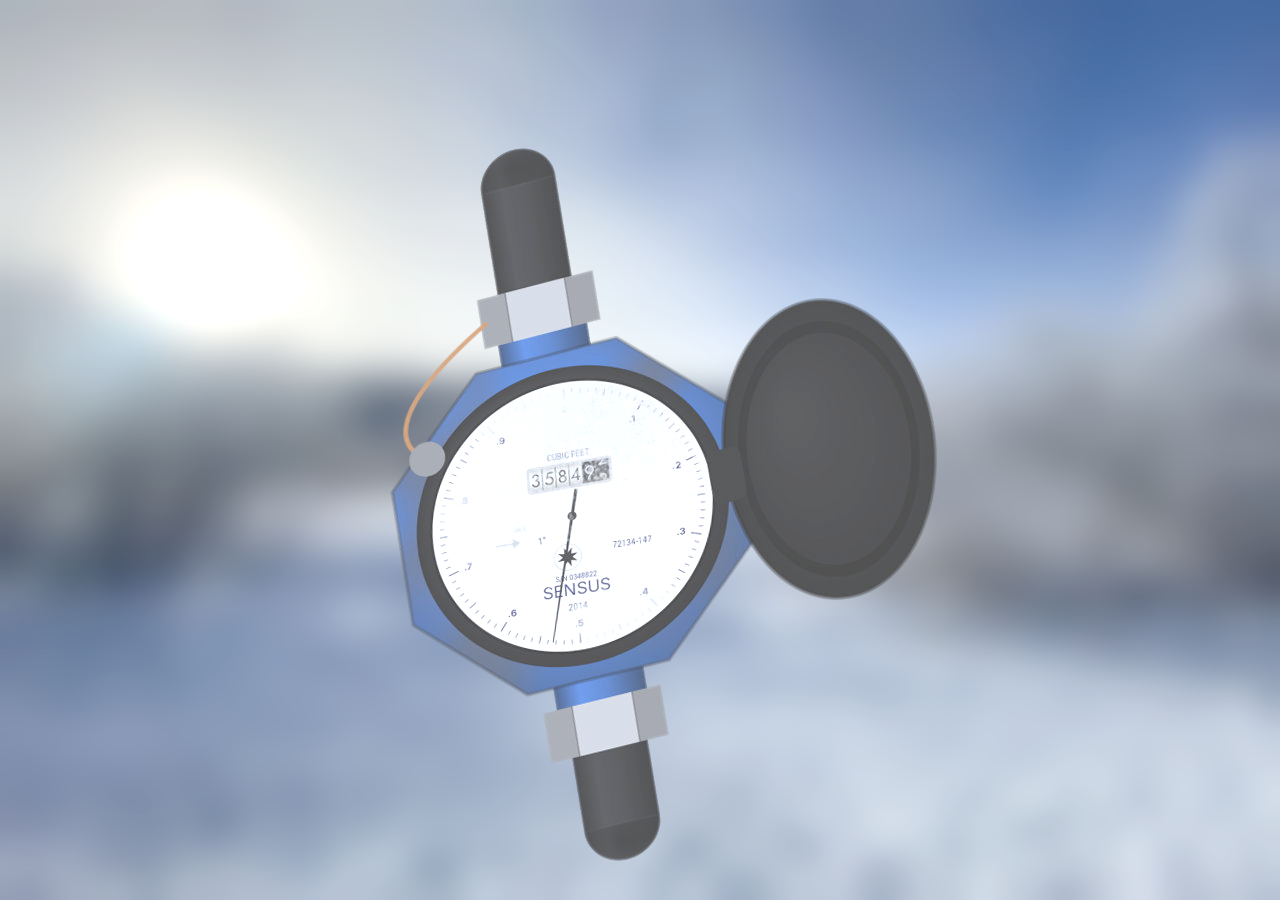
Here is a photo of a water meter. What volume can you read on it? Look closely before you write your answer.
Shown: 358492.53 ft³
